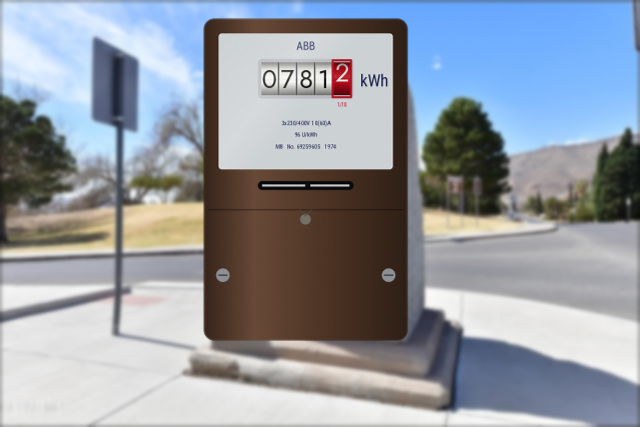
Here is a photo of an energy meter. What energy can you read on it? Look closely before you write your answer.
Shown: 781.2 kWh
